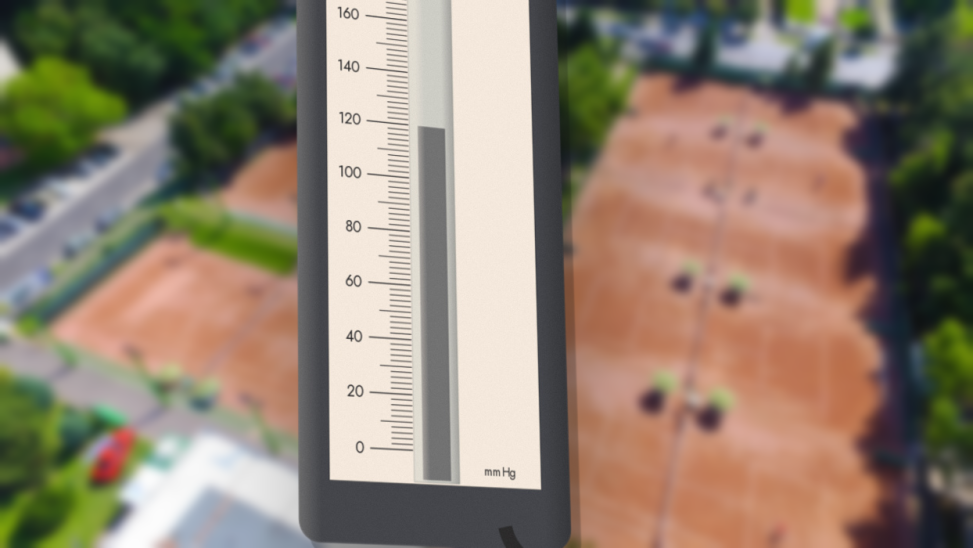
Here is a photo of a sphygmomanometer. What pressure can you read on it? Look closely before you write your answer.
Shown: 120 mmHg
